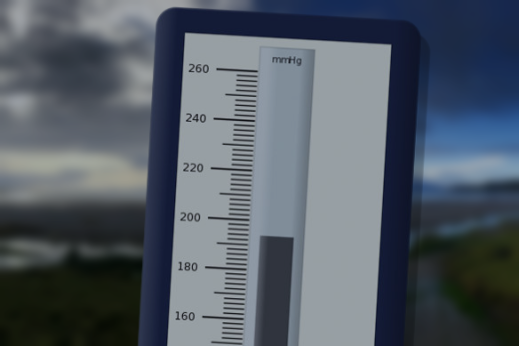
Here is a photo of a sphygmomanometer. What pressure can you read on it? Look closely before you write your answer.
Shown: 194 mmHg
